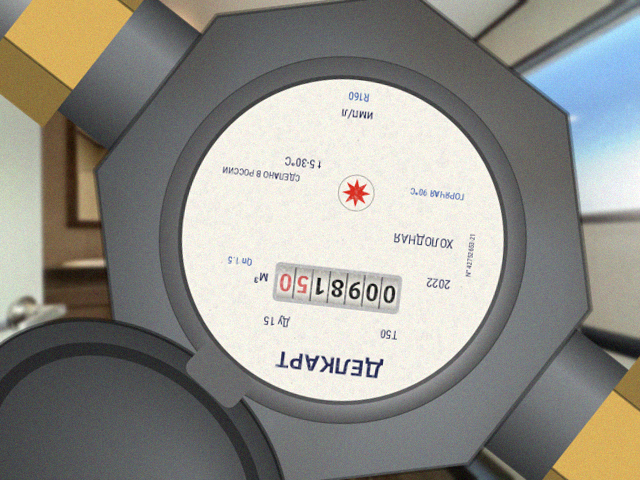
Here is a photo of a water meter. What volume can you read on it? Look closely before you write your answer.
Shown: 981.50 m³
